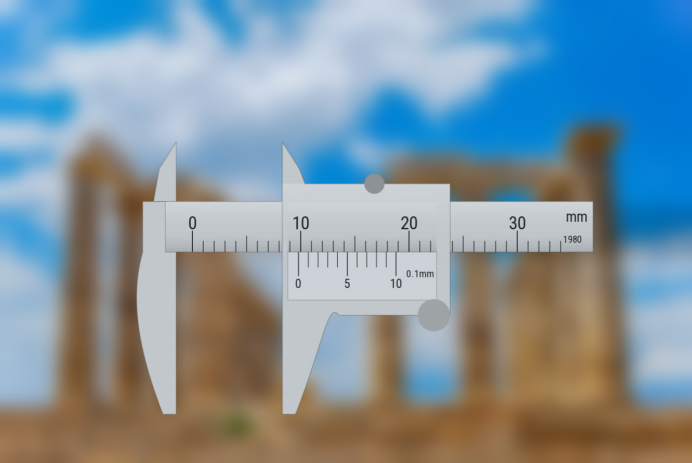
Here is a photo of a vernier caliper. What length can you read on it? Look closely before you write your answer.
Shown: 9.8 mm
